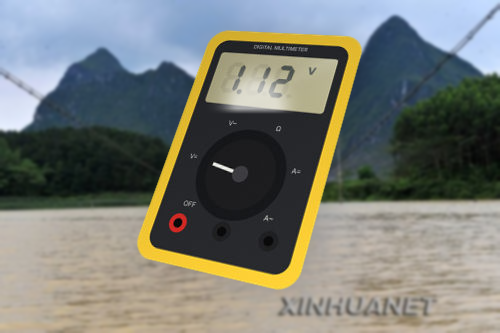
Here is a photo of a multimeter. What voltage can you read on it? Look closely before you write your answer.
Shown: 1.12 V
